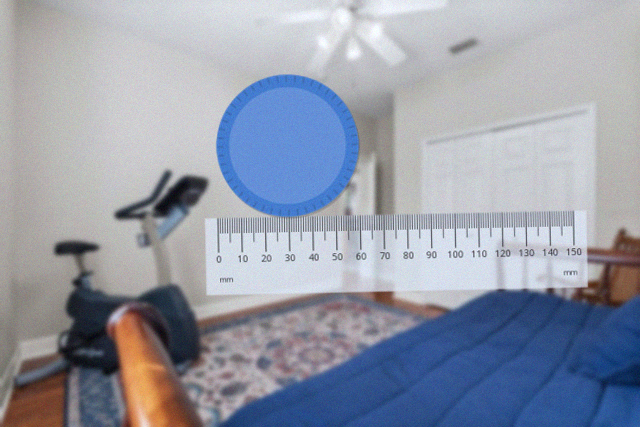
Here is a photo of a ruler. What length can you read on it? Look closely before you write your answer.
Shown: 60 mm
